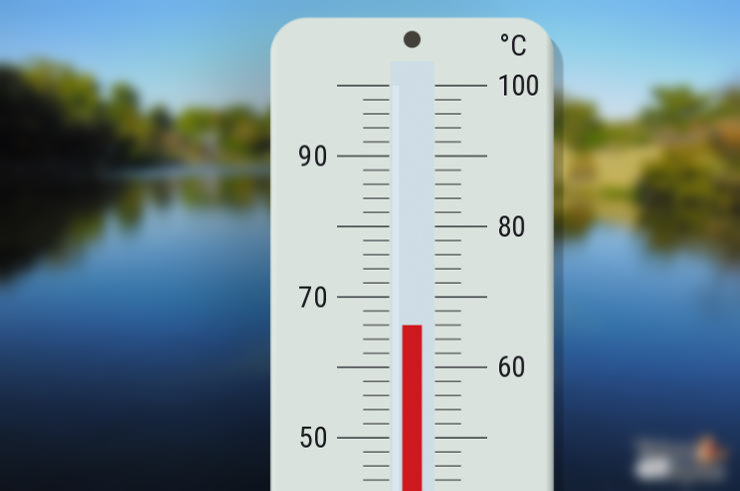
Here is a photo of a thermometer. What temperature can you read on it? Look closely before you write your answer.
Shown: 66 °C
